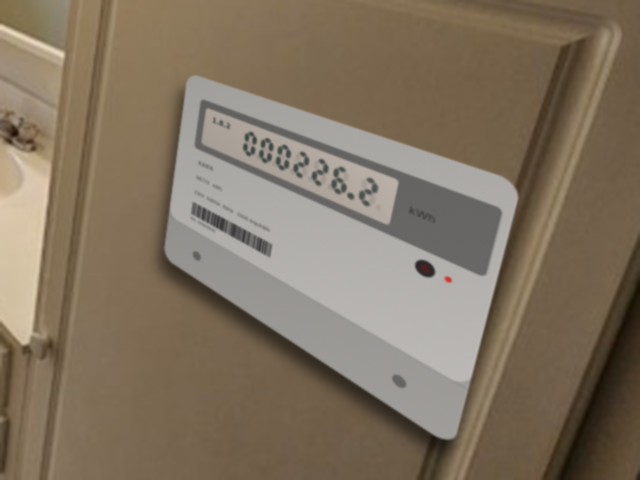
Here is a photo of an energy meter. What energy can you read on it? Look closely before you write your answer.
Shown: 226.2 kWh
